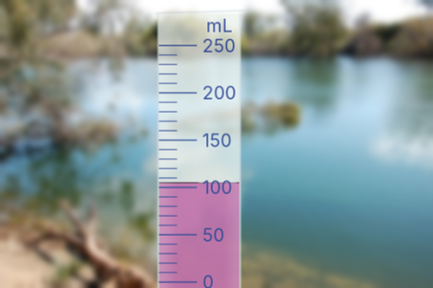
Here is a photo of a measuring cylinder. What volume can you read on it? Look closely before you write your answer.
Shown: 105 mL
